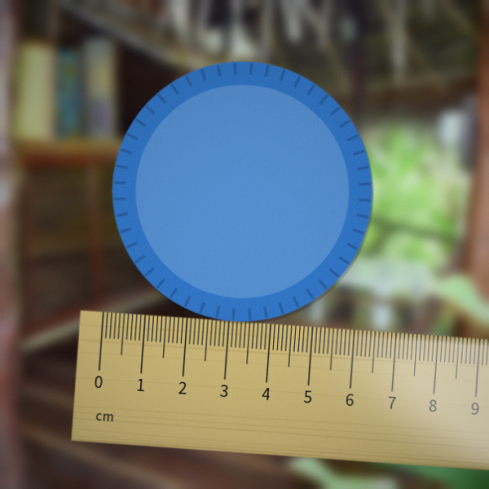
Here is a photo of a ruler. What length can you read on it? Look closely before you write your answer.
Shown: 6.2 cm
